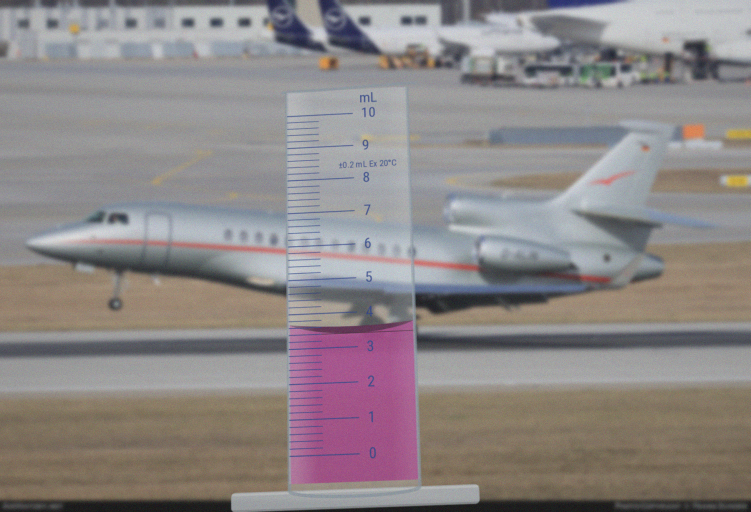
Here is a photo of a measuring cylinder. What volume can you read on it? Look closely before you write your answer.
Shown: 3.4 mL
